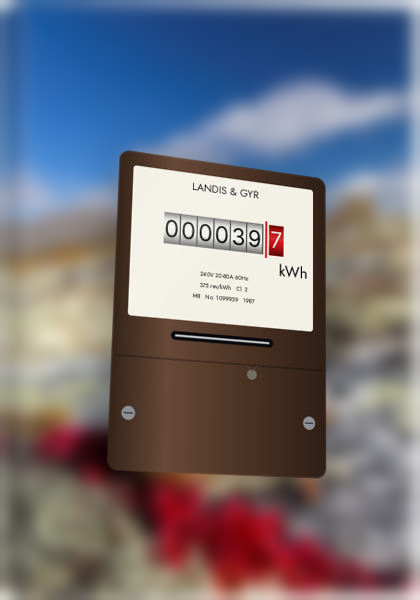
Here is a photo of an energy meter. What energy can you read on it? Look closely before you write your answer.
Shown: 39.7 kWh
